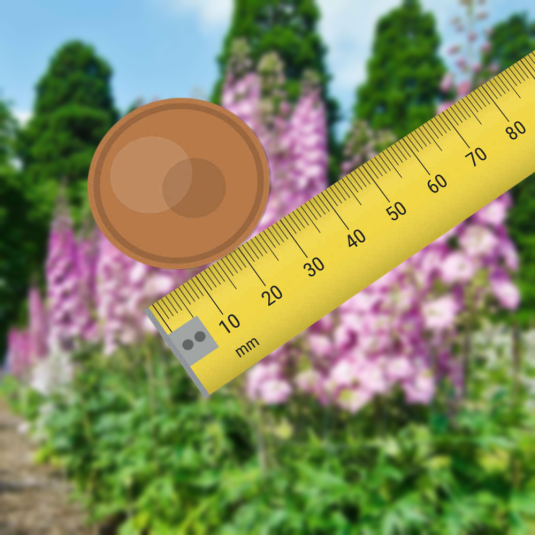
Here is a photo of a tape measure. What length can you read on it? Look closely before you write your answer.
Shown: 36 mm
